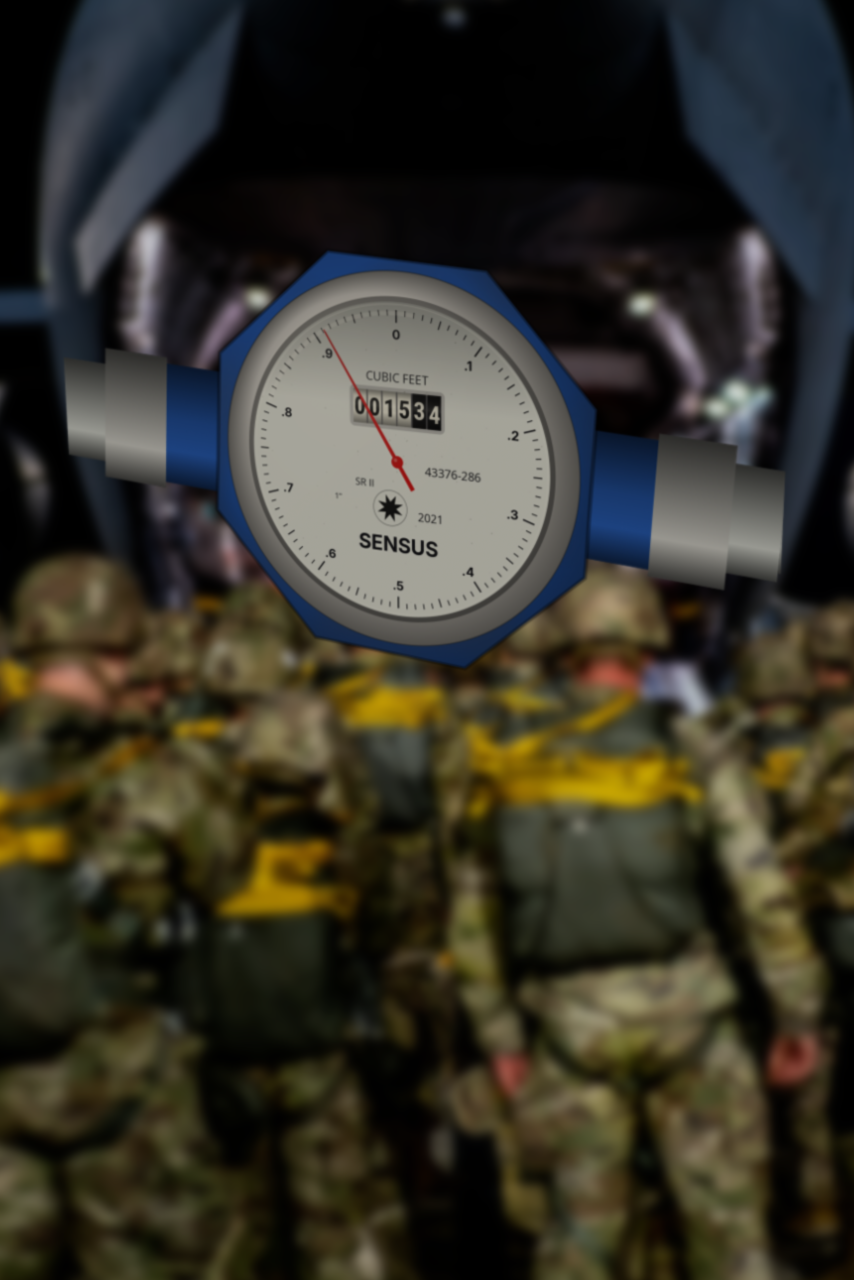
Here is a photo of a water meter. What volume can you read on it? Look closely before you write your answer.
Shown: 1533.91 ft³
